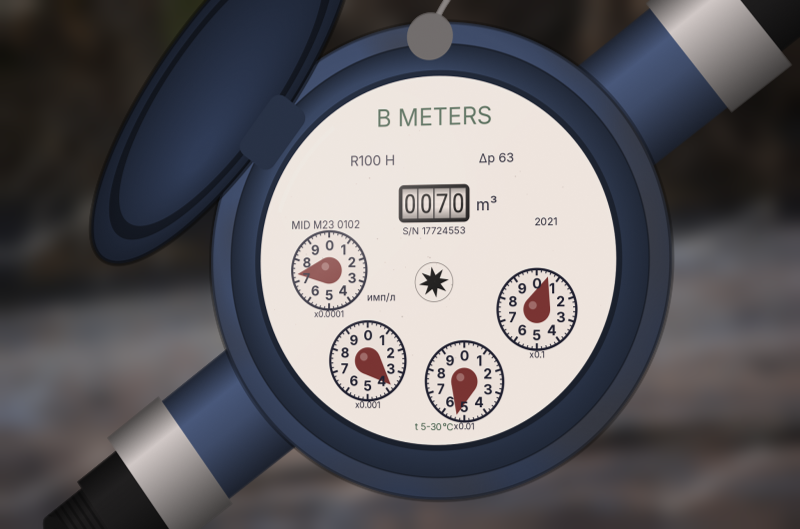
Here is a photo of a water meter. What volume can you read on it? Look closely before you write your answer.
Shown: 70.0537 m³
